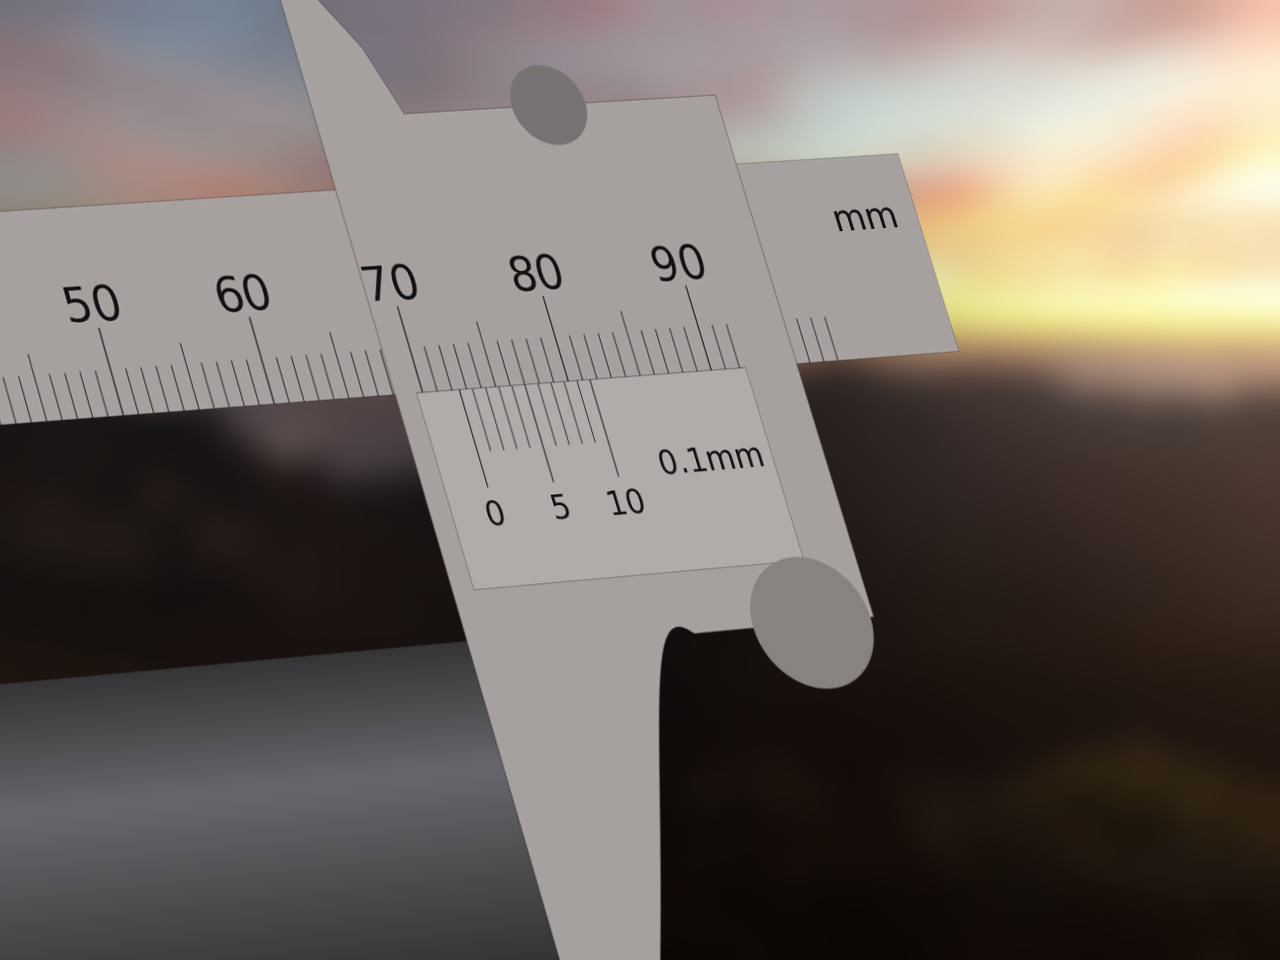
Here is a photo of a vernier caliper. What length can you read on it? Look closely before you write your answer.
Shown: 72.5 mm
